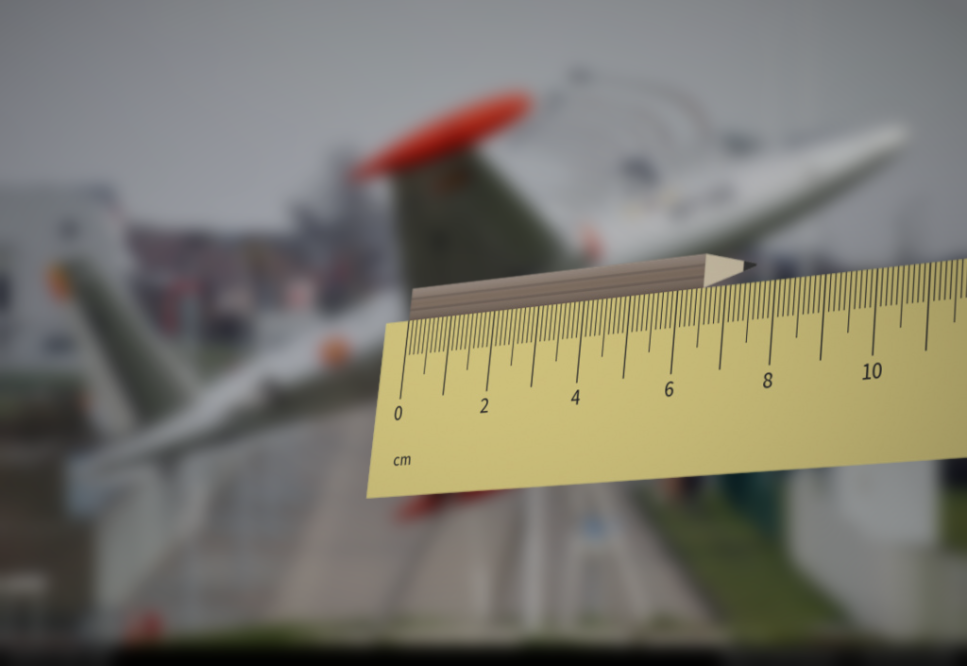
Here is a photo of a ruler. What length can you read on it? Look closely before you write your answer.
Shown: 7.6 cm
